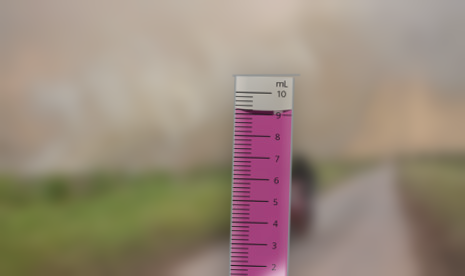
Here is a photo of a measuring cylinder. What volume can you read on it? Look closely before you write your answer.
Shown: 9 mL
